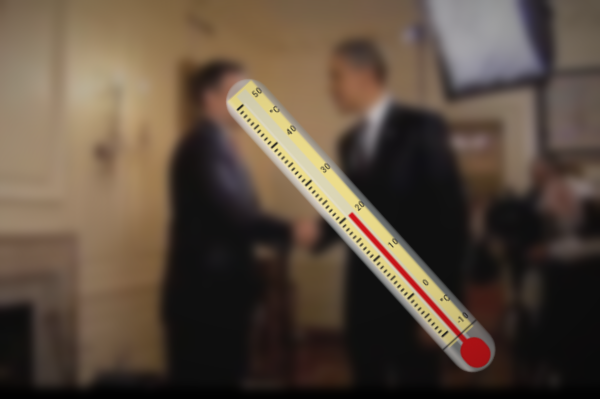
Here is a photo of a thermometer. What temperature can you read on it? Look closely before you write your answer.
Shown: 20 °C
